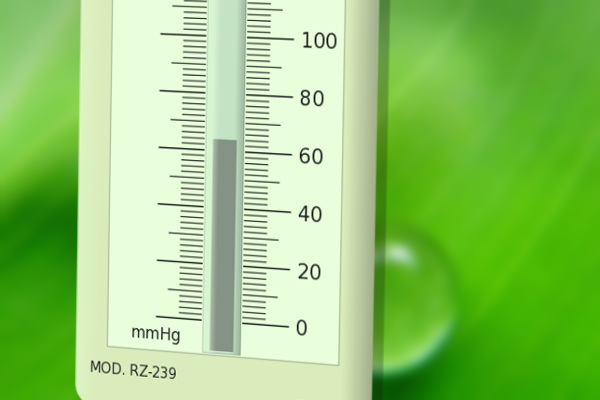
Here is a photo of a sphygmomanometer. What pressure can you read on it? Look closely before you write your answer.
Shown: 64 mmHg
